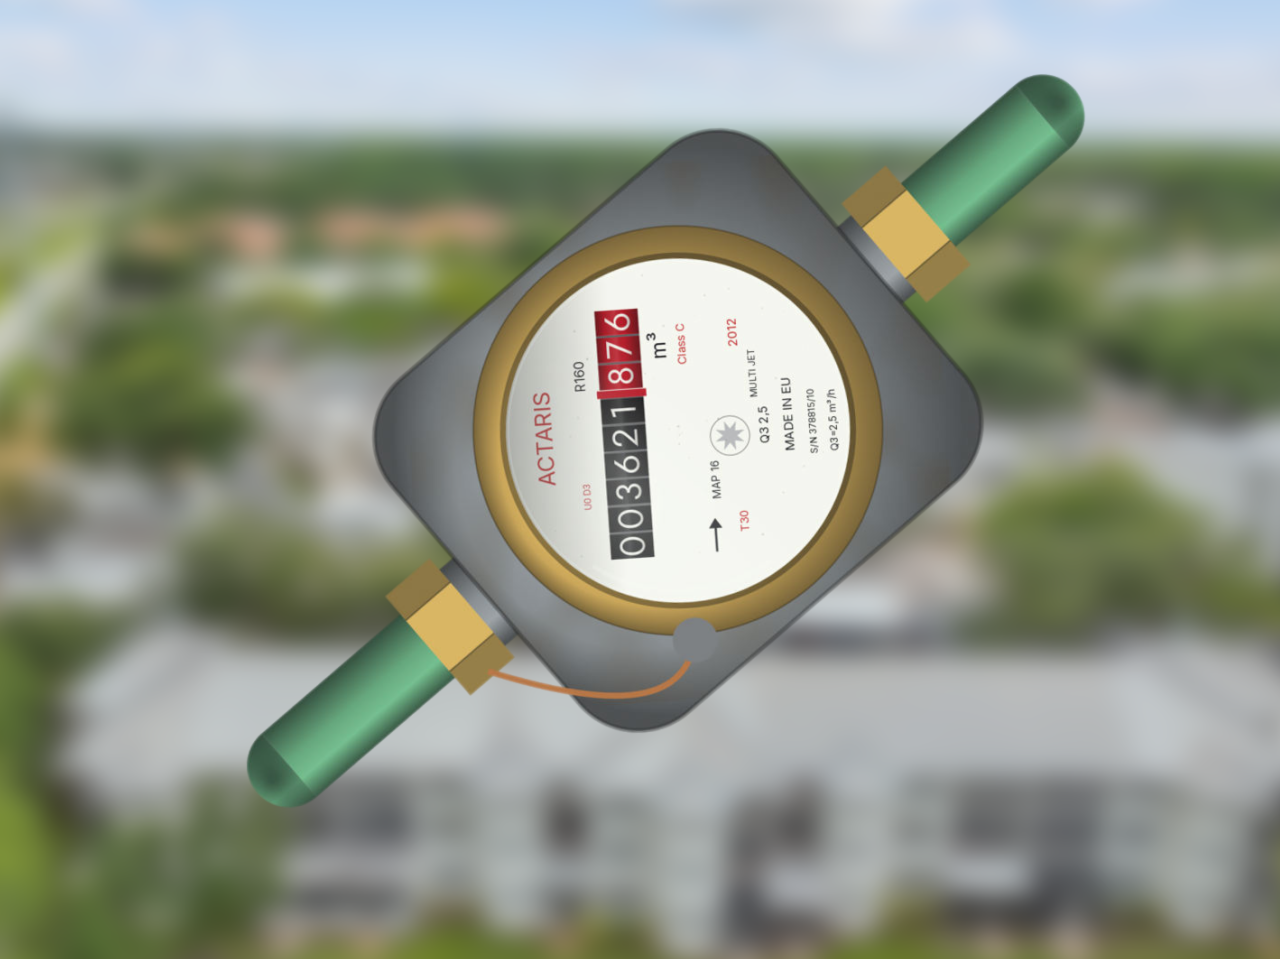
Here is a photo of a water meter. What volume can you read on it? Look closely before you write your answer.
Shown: 3621.876 m³
